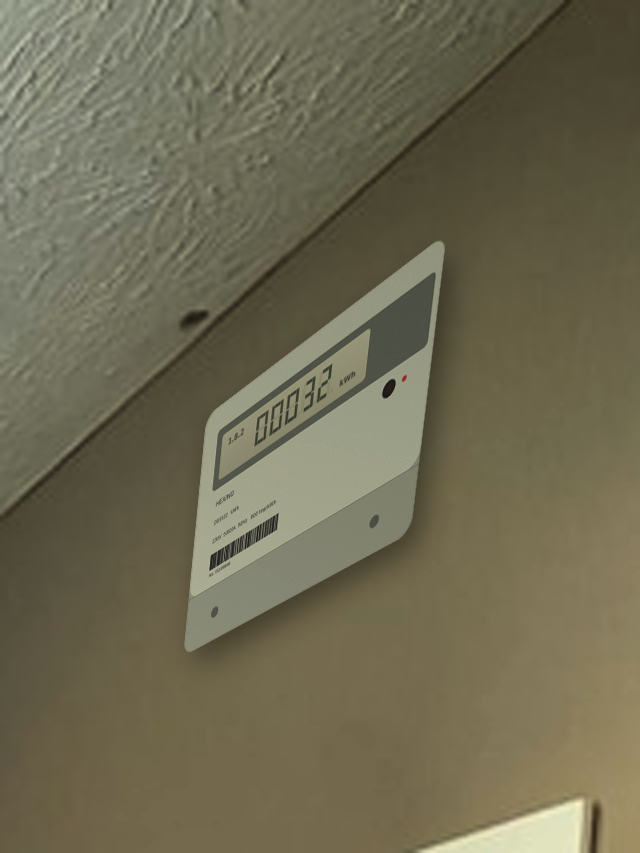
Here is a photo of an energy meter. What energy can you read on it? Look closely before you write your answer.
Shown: 32 kWh
